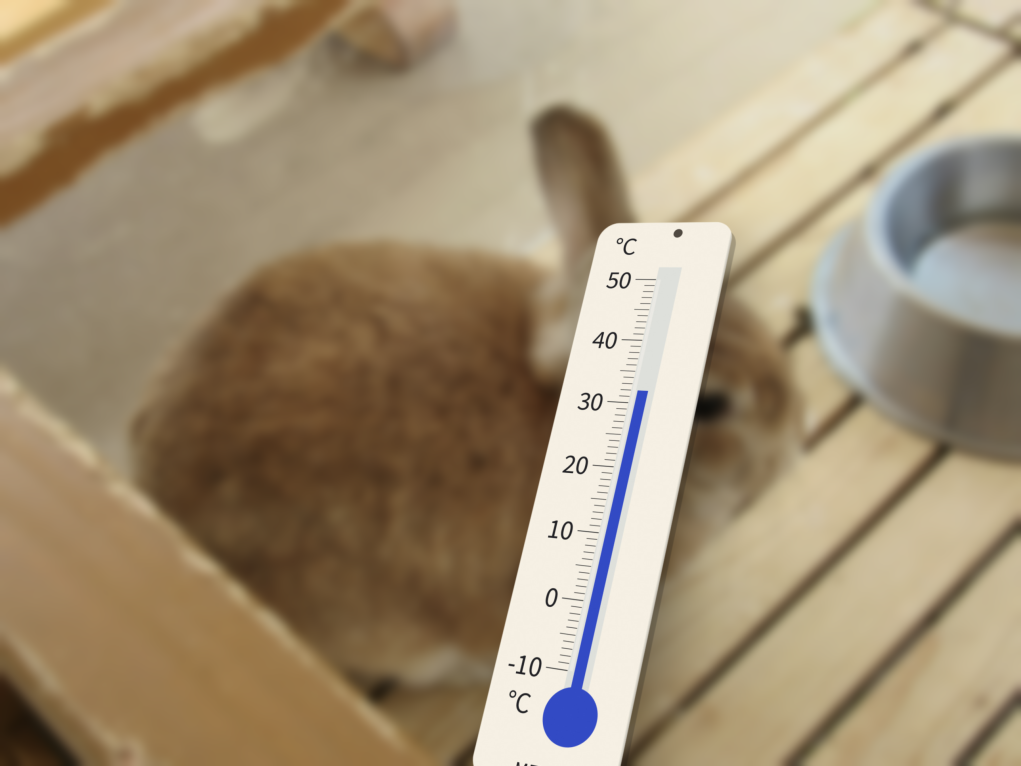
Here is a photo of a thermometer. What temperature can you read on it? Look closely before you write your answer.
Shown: 32 °C
